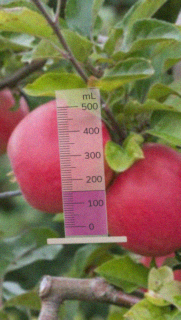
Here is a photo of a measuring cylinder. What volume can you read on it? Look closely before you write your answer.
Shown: 150 mL
